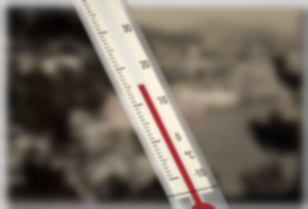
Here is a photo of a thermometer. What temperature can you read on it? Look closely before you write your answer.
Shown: 15 °C
